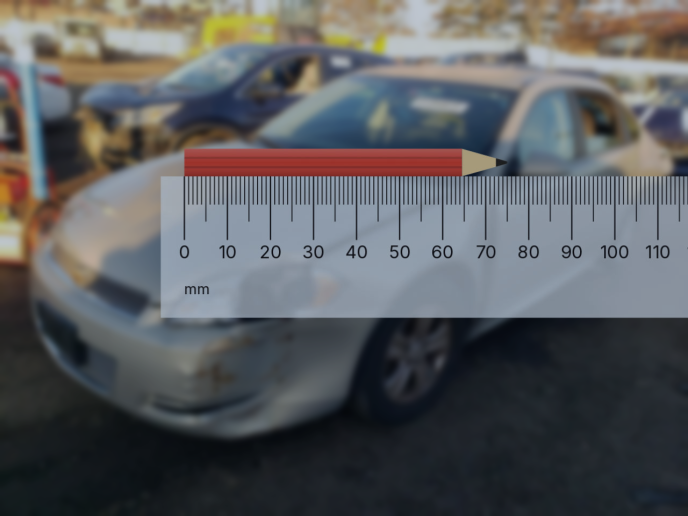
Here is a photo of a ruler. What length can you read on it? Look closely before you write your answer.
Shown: 75 mm
